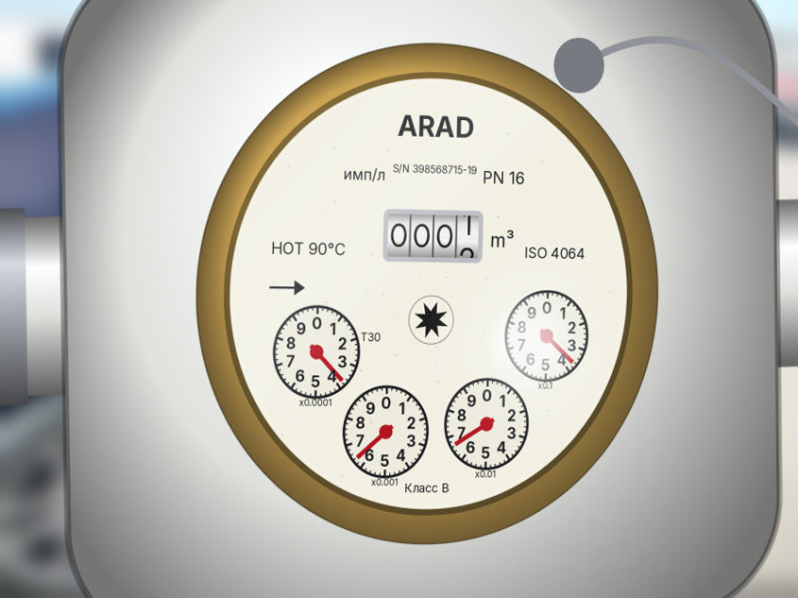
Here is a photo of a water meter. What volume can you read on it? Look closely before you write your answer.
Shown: 1.3663 m³
